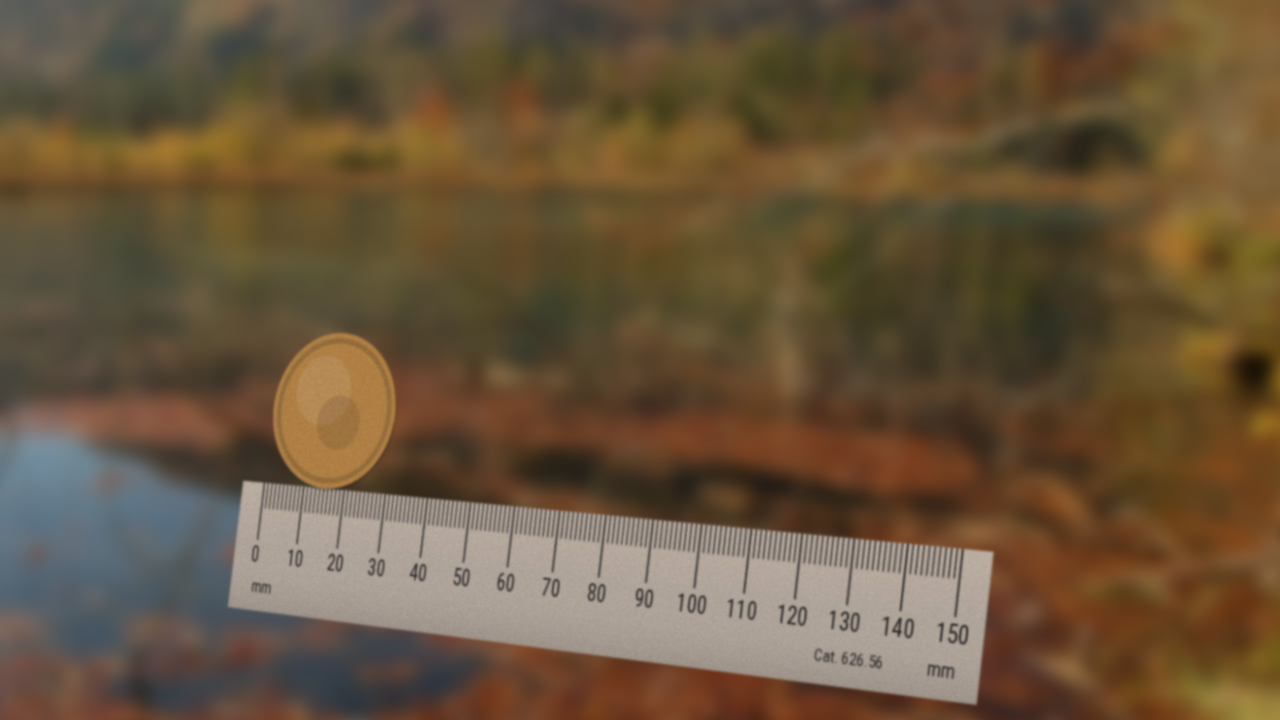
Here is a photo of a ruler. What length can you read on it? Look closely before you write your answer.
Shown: 30 mm
